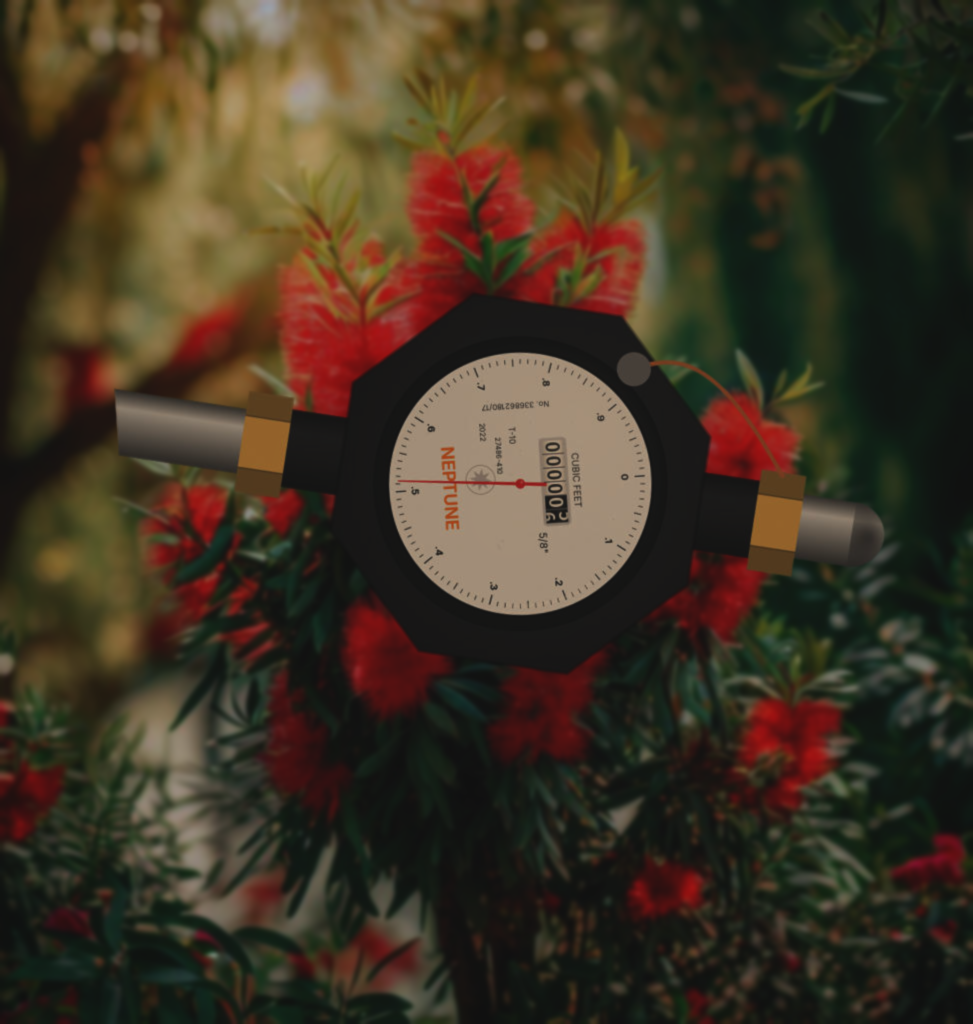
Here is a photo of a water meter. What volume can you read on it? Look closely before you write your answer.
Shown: 5.51 ft³
